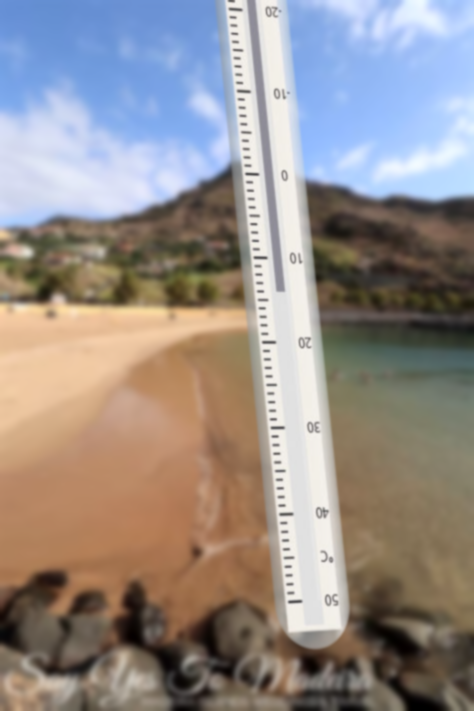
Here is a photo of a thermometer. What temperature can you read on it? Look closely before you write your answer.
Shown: 14 °C
